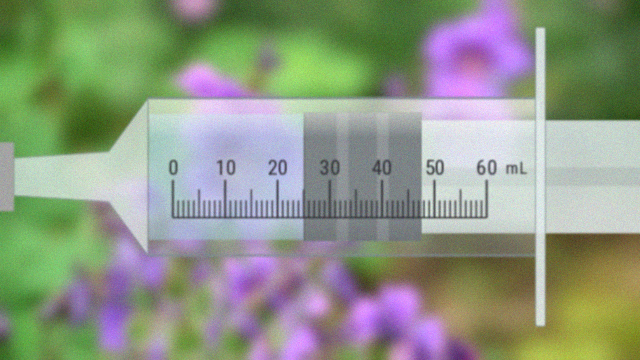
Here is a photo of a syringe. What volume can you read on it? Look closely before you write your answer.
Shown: 25 mL
